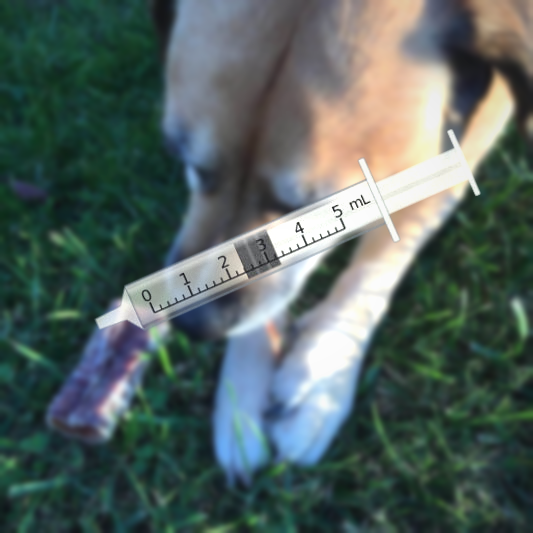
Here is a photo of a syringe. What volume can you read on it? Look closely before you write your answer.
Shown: 2.4 mL
